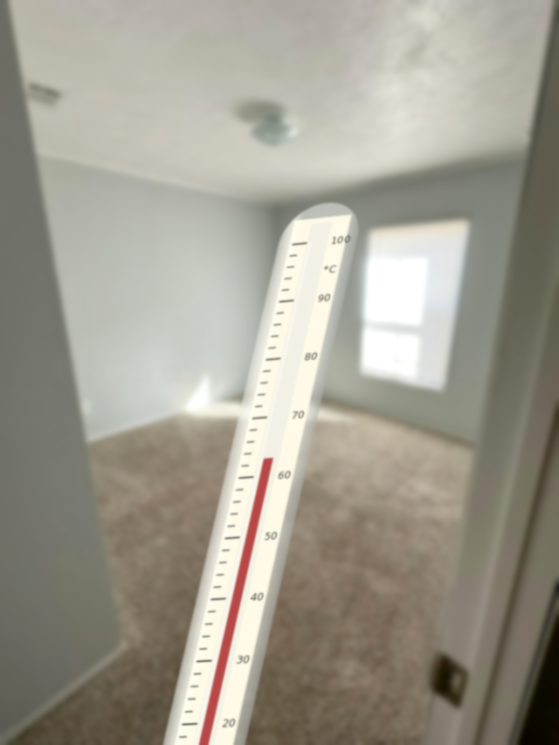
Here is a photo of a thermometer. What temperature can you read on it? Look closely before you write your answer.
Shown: 63 °C
